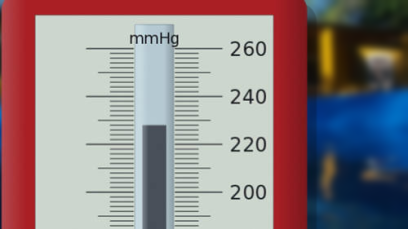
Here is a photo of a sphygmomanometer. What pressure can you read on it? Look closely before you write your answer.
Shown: 228 mmHg
